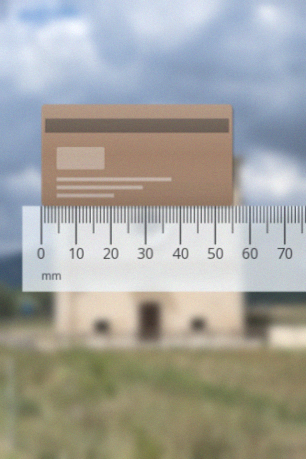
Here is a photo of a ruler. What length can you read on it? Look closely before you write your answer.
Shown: 55 mm
